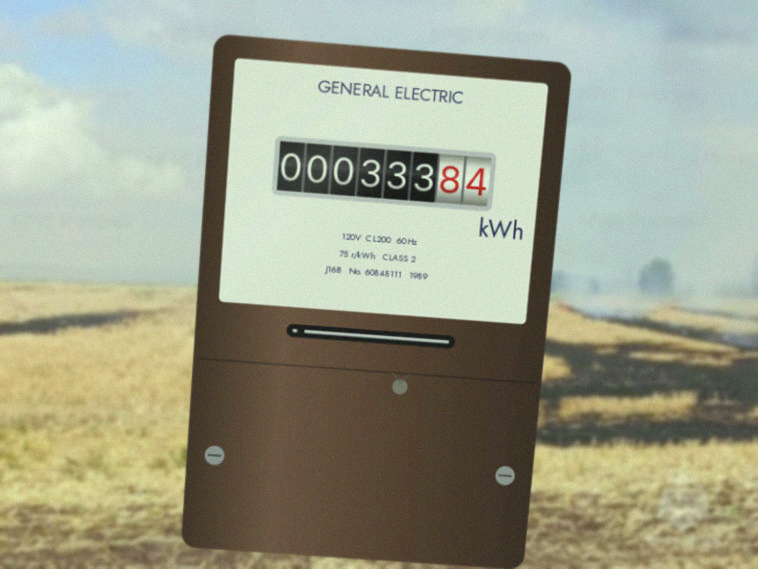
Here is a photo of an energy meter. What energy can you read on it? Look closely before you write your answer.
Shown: 333.84 kWh
